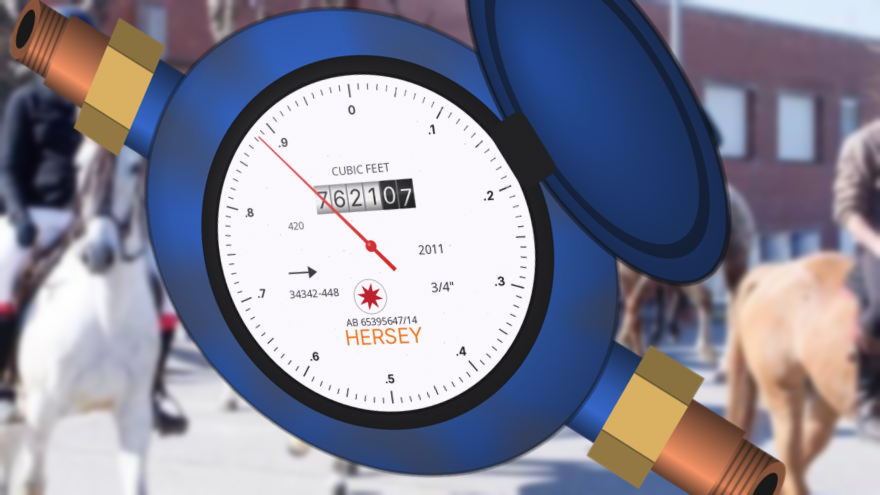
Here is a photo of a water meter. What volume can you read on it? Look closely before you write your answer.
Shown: 762106.88 ft³
